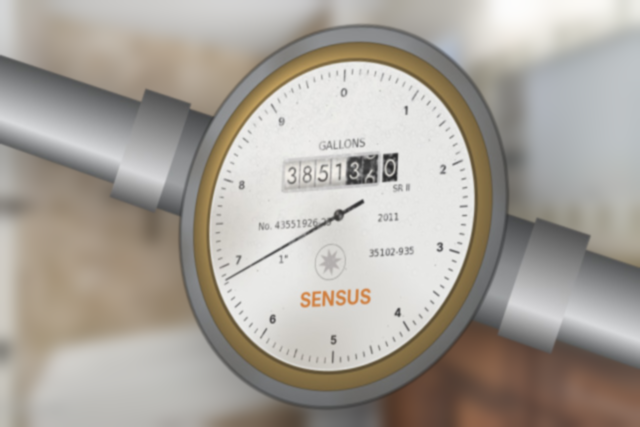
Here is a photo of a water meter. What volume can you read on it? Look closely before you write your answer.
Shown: 3851356.8 gal
